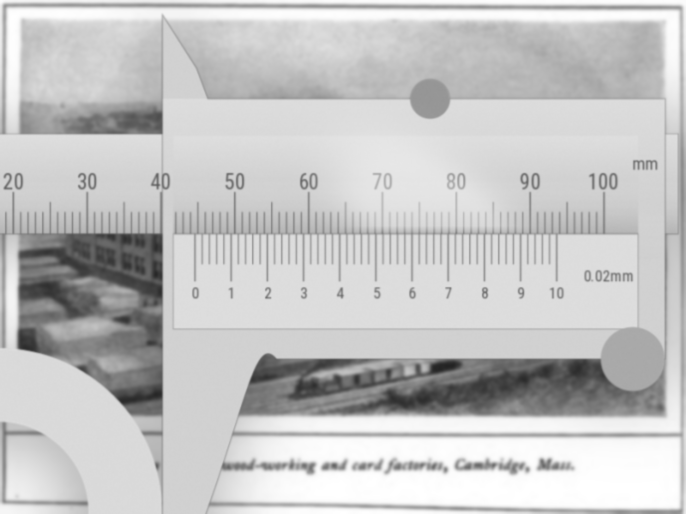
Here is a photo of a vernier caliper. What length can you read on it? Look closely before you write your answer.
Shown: 44.6 mm
